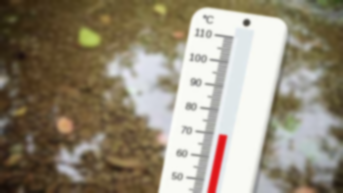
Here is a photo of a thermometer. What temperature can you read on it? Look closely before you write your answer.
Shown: 70 °C
